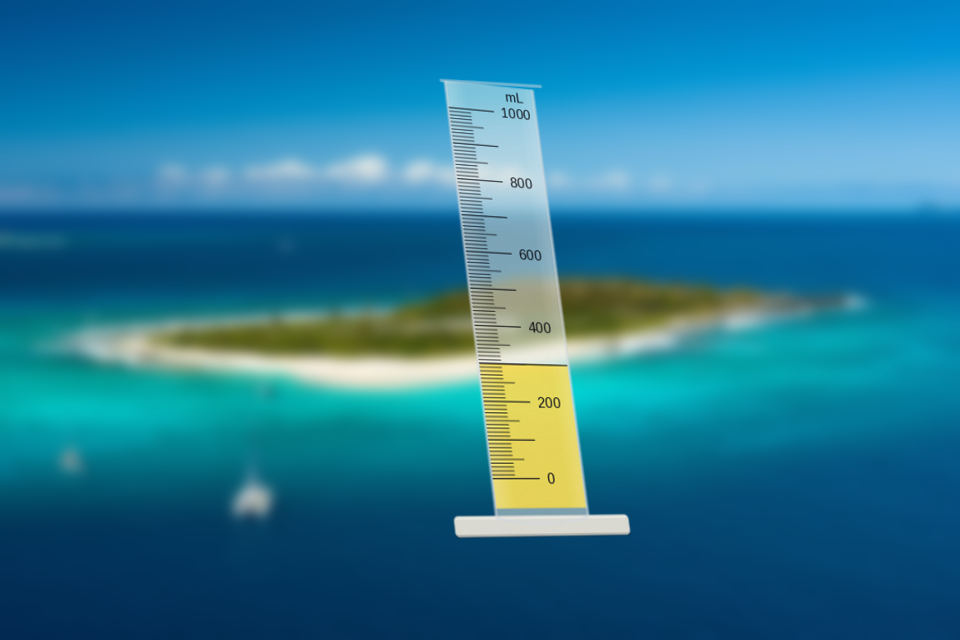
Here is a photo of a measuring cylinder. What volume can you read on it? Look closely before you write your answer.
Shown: 300 mL
